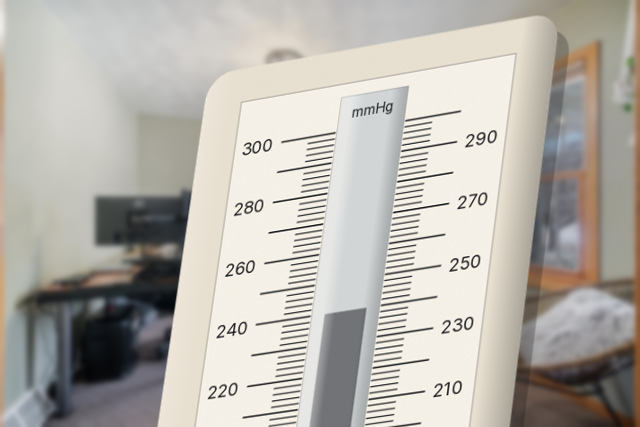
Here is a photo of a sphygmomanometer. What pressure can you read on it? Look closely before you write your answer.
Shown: 240 mmHg
